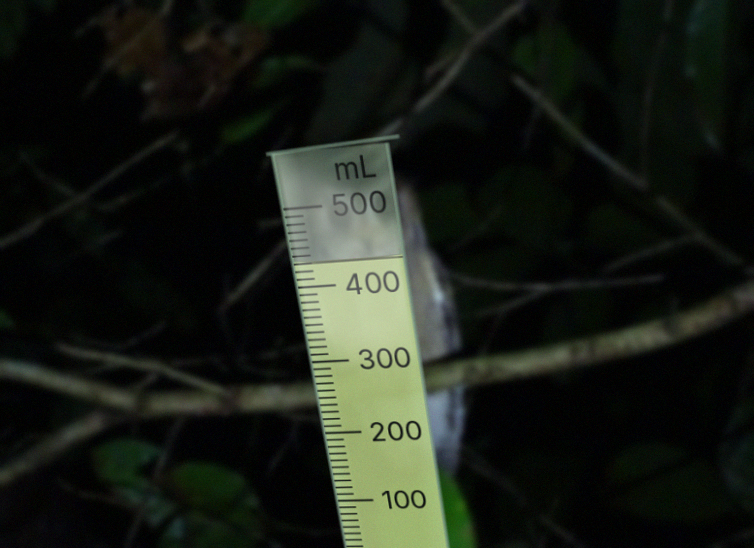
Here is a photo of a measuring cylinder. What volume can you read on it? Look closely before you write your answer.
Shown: 430 mL
